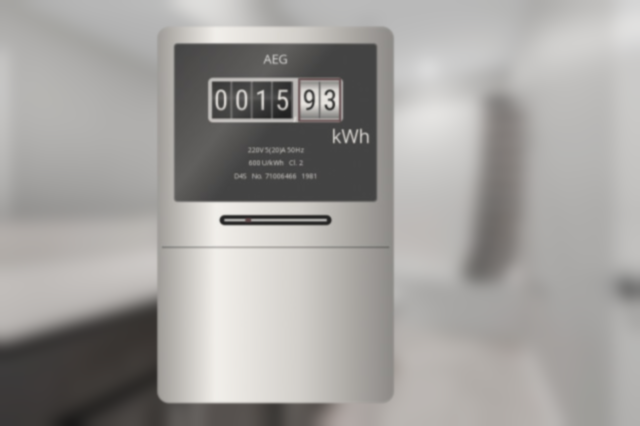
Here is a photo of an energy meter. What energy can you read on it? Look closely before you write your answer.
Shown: 15.93 kWh
